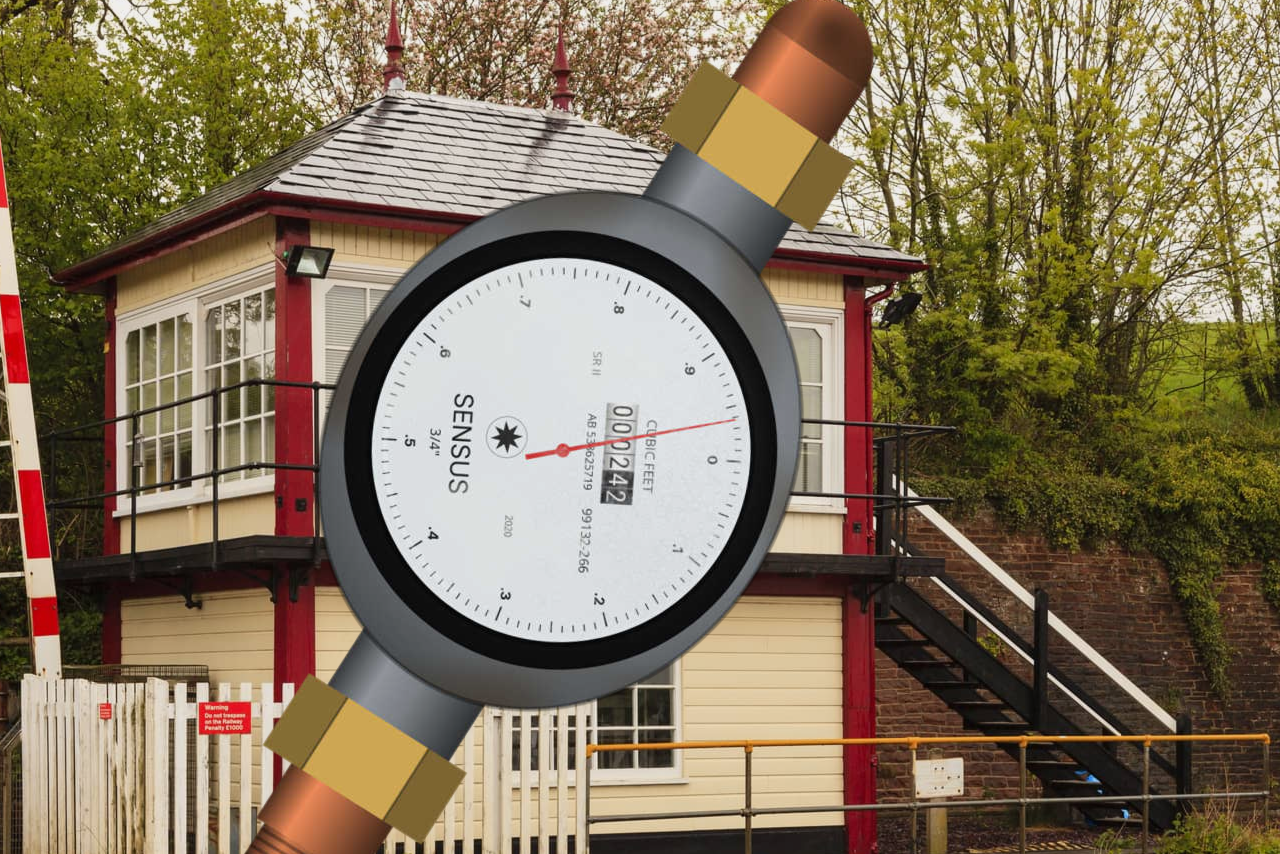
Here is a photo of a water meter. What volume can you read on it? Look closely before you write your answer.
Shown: 241.96 ft³
